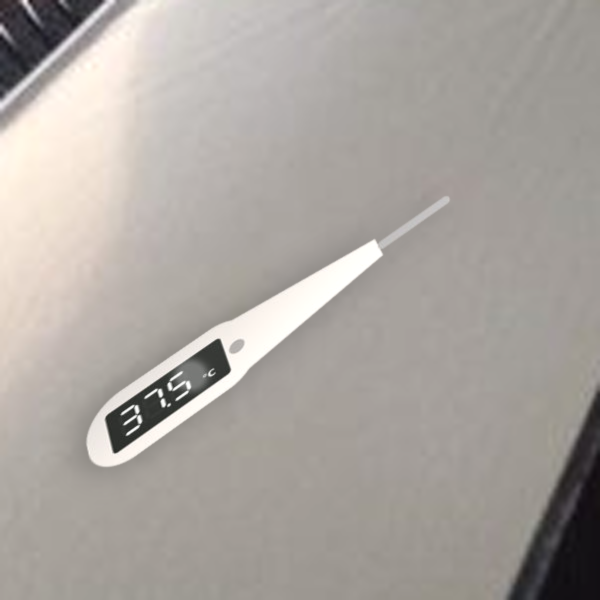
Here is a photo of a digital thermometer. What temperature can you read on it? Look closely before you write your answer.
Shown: 37.5 °C
